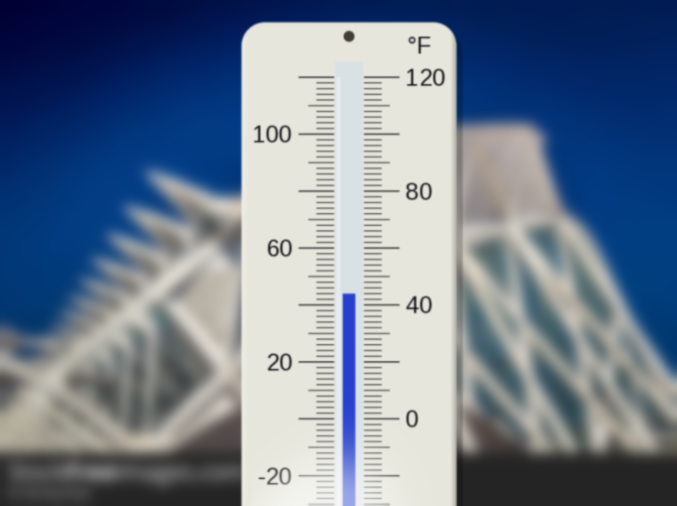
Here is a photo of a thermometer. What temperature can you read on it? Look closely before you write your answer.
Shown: 44 °F
